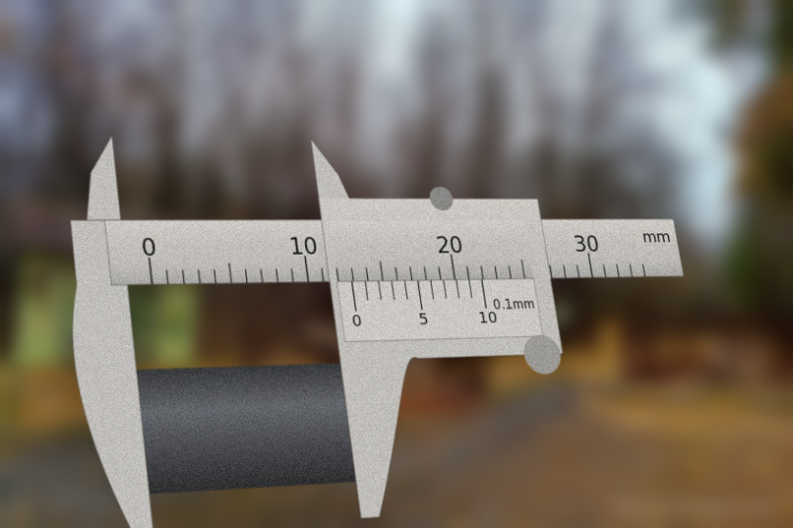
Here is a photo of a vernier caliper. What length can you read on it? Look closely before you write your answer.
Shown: 12.9 mm
